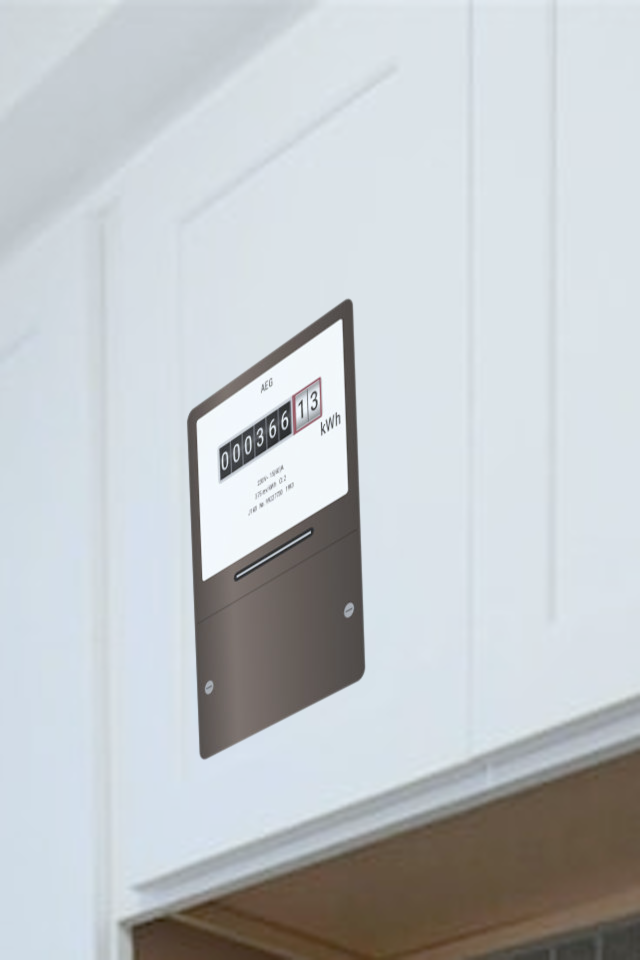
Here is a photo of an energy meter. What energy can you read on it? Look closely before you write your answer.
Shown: 366.13 kWh
